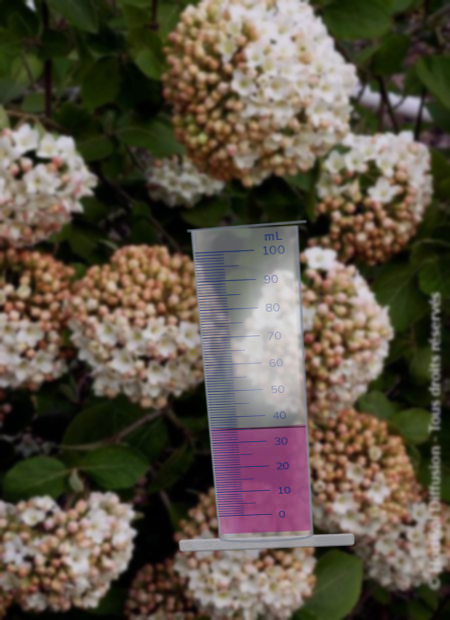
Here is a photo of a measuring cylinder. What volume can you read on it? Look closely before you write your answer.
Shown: 35 mL
